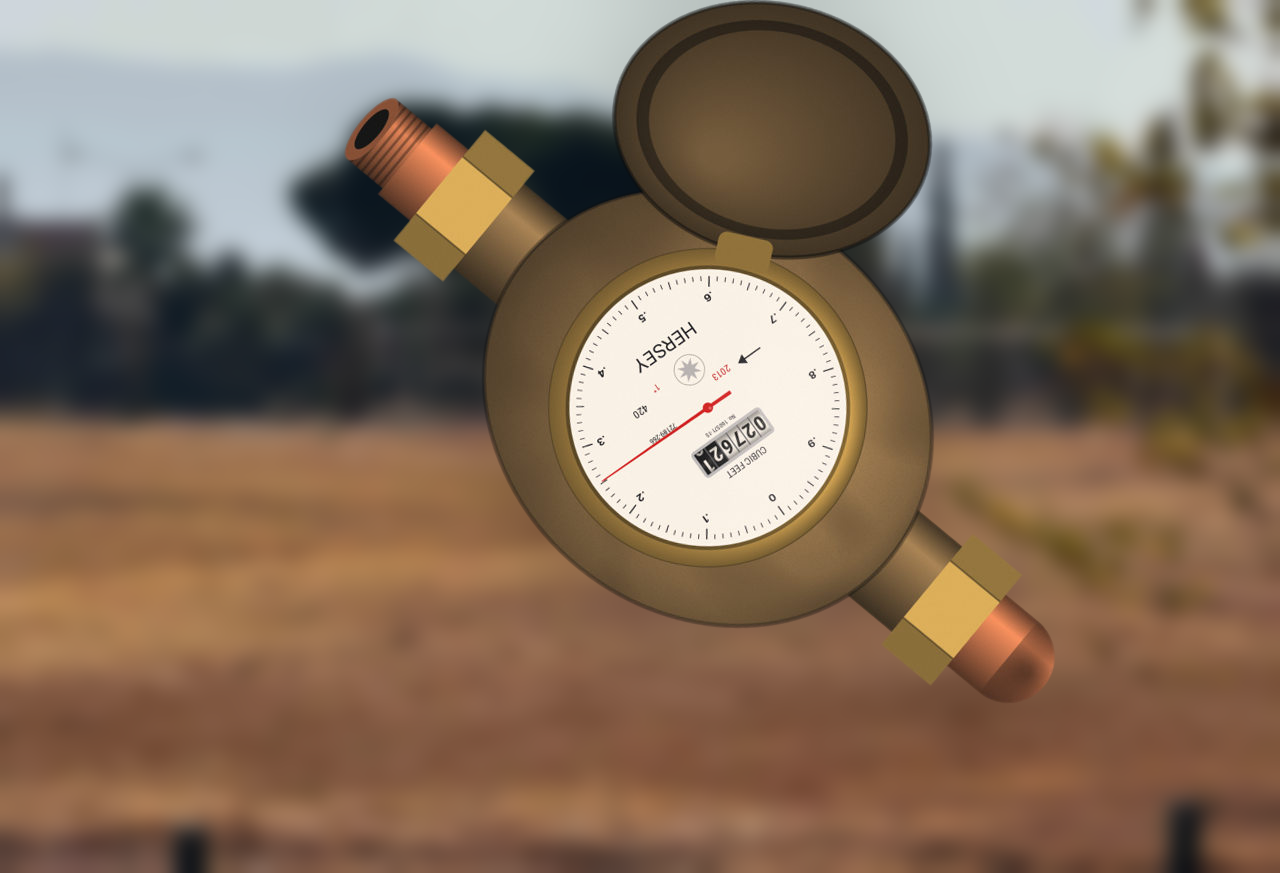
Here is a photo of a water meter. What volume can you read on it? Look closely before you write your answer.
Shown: 27621.25 ft³
